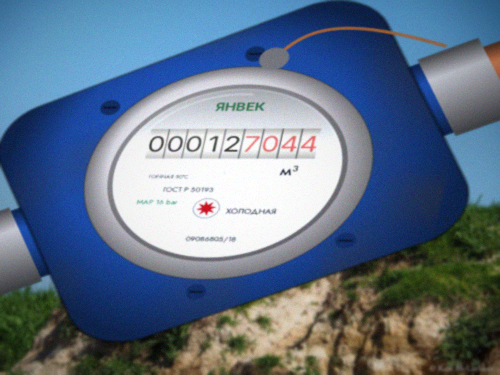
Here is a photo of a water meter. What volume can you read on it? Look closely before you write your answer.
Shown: 12.7044 m³
